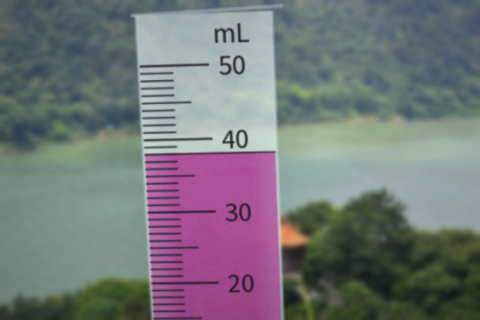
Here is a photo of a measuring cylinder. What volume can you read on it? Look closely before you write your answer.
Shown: 38 mL
